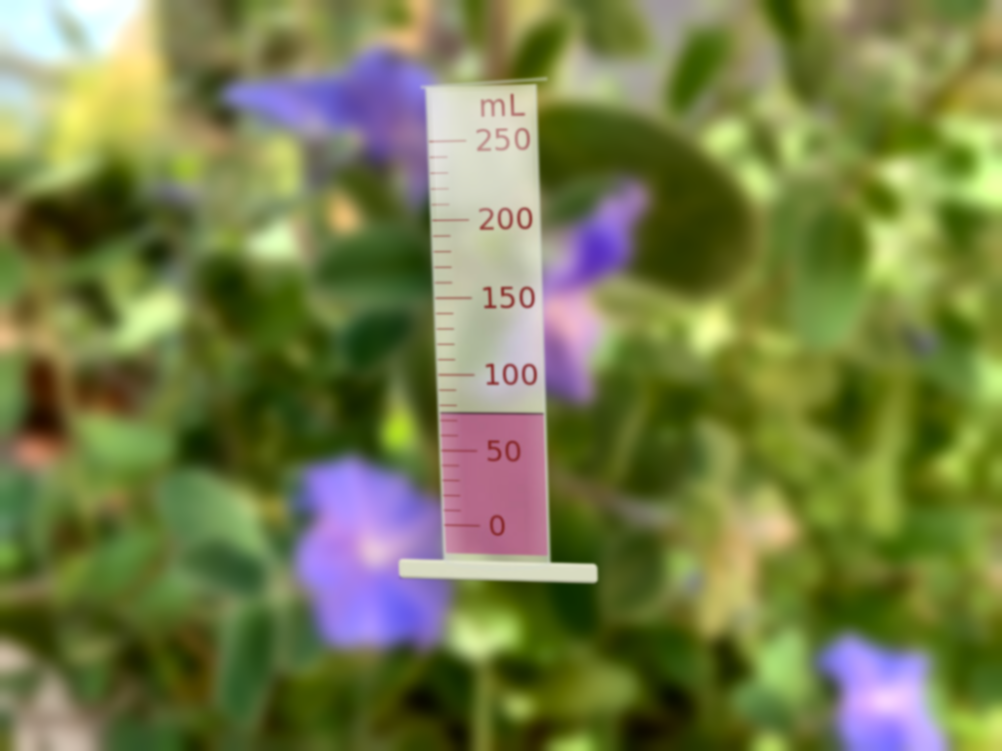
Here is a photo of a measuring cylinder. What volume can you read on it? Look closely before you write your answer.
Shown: 75 mL
